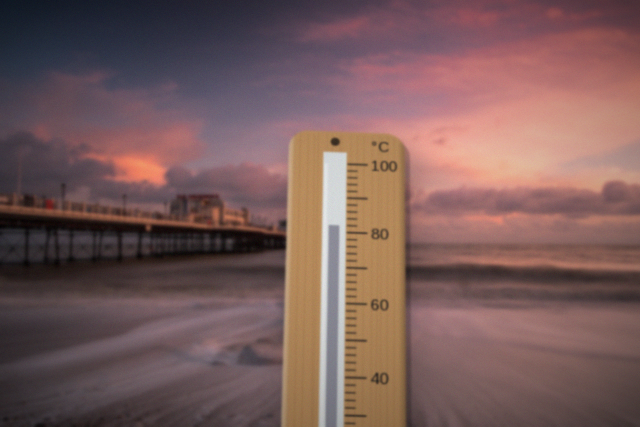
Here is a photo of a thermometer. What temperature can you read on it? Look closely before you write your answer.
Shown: 82 °C
